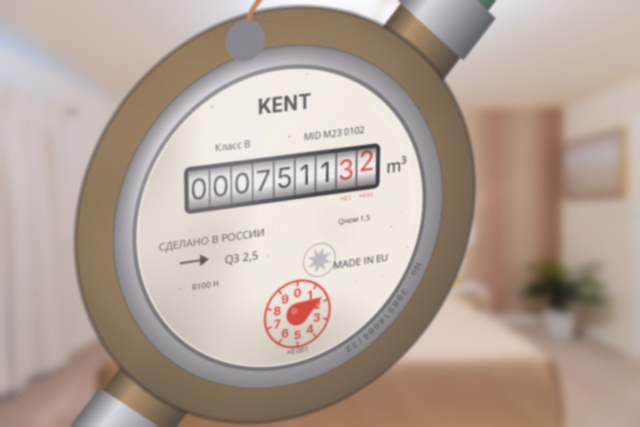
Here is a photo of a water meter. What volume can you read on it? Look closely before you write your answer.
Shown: 7511.321 m³
